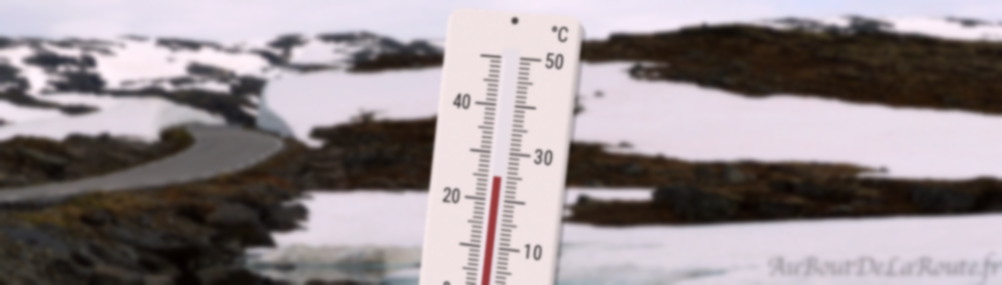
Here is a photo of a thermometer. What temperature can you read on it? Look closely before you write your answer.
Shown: 25 °C
